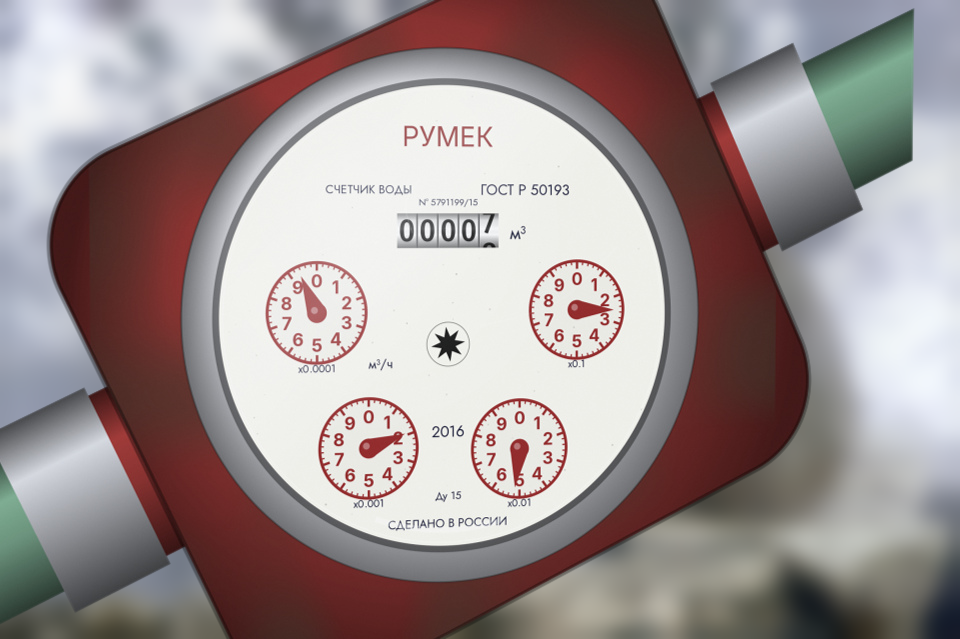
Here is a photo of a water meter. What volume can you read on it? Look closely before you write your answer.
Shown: 7.2519 m³
